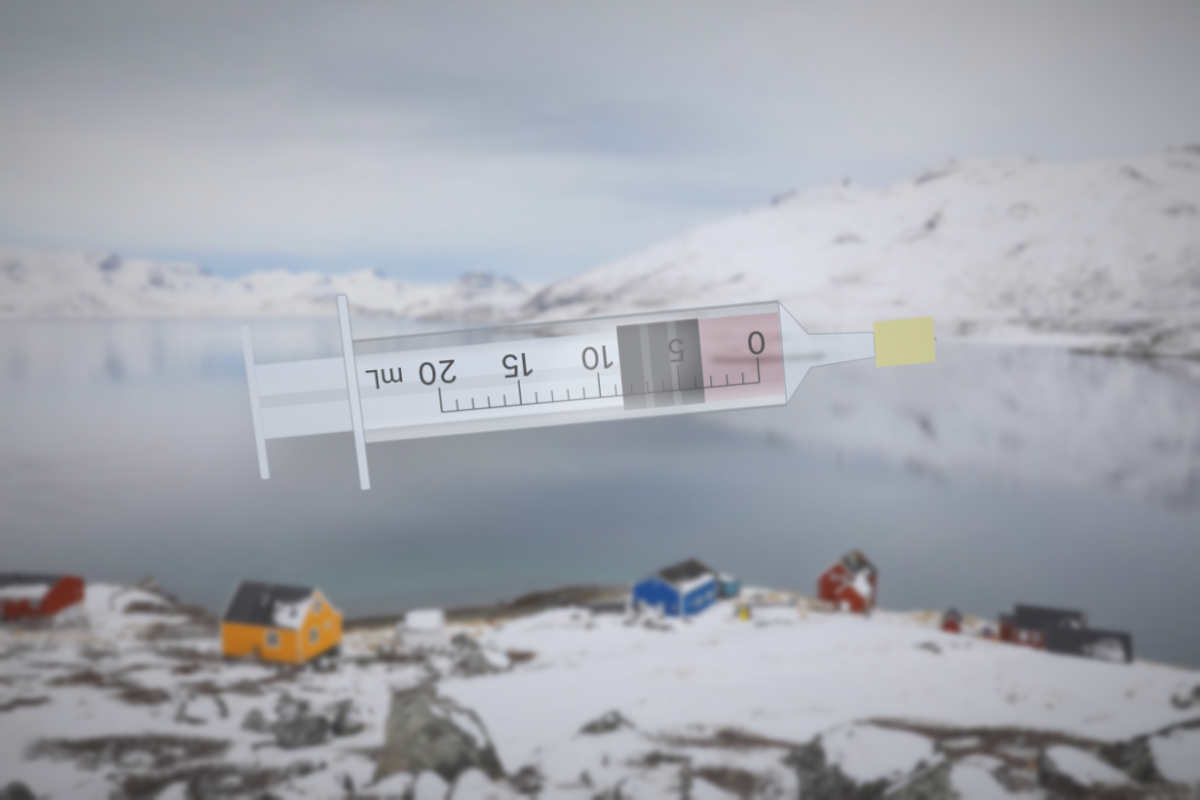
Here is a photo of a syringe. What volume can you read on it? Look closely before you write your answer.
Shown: 3.5 mL
